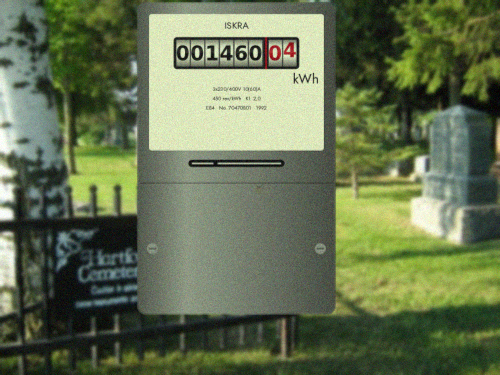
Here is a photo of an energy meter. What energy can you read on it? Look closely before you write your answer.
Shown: 1460.04 kWh
